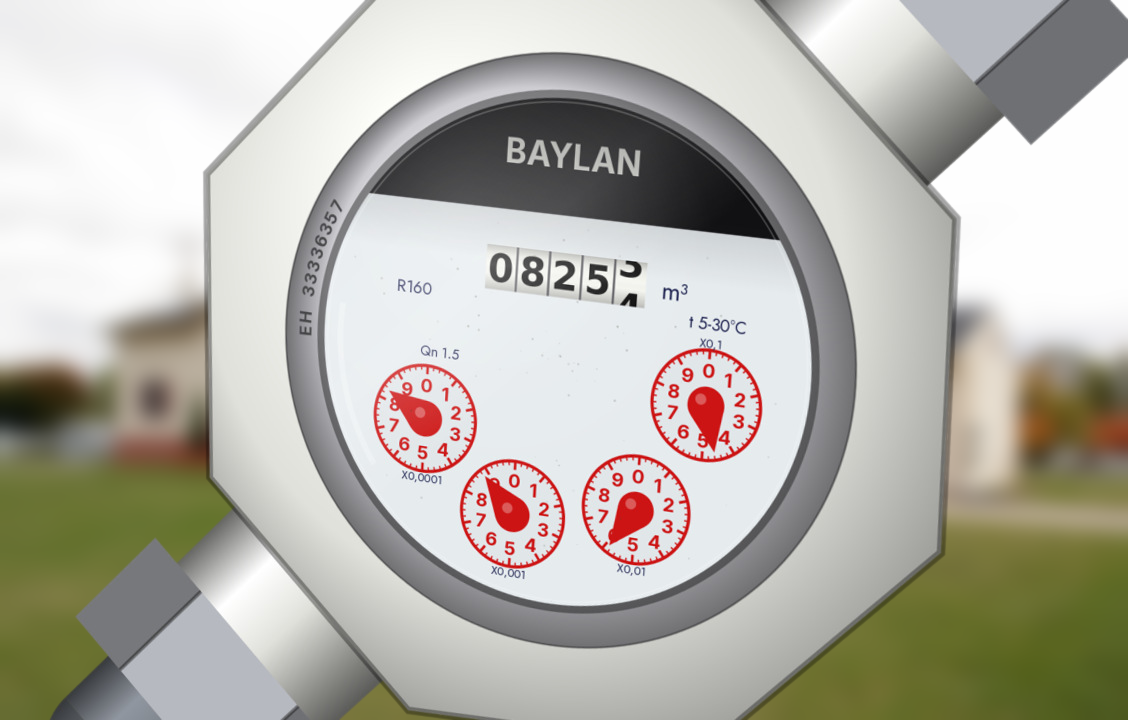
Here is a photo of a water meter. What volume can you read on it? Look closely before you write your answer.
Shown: 8253.4588 m³
